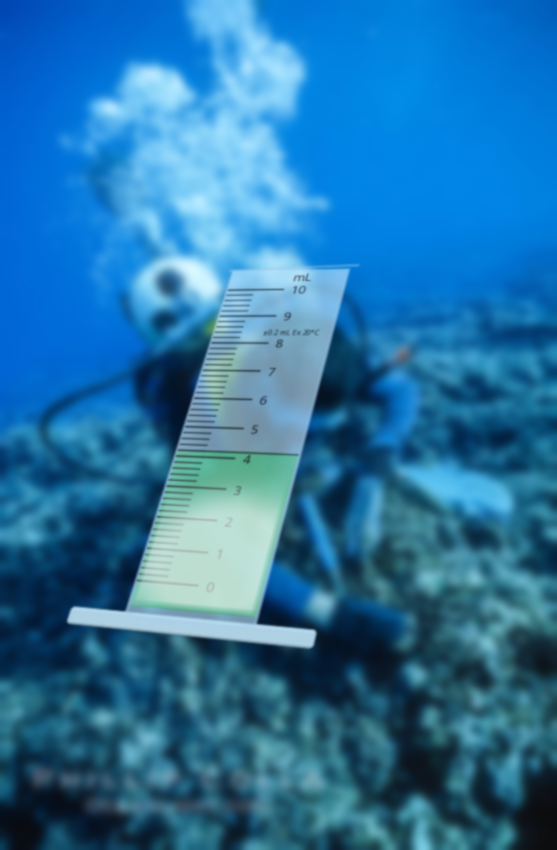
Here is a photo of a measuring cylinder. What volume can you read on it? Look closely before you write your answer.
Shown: 4.2 mL
